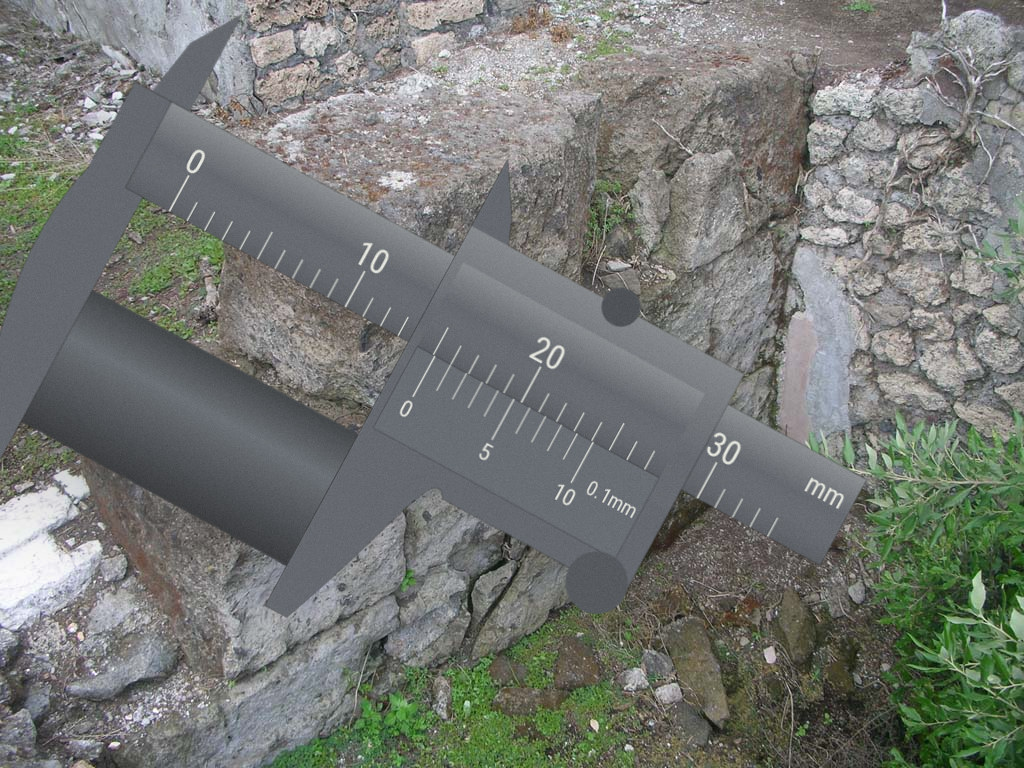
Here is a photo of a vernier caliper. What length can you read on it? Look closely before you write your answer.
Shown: 15.1 mm
